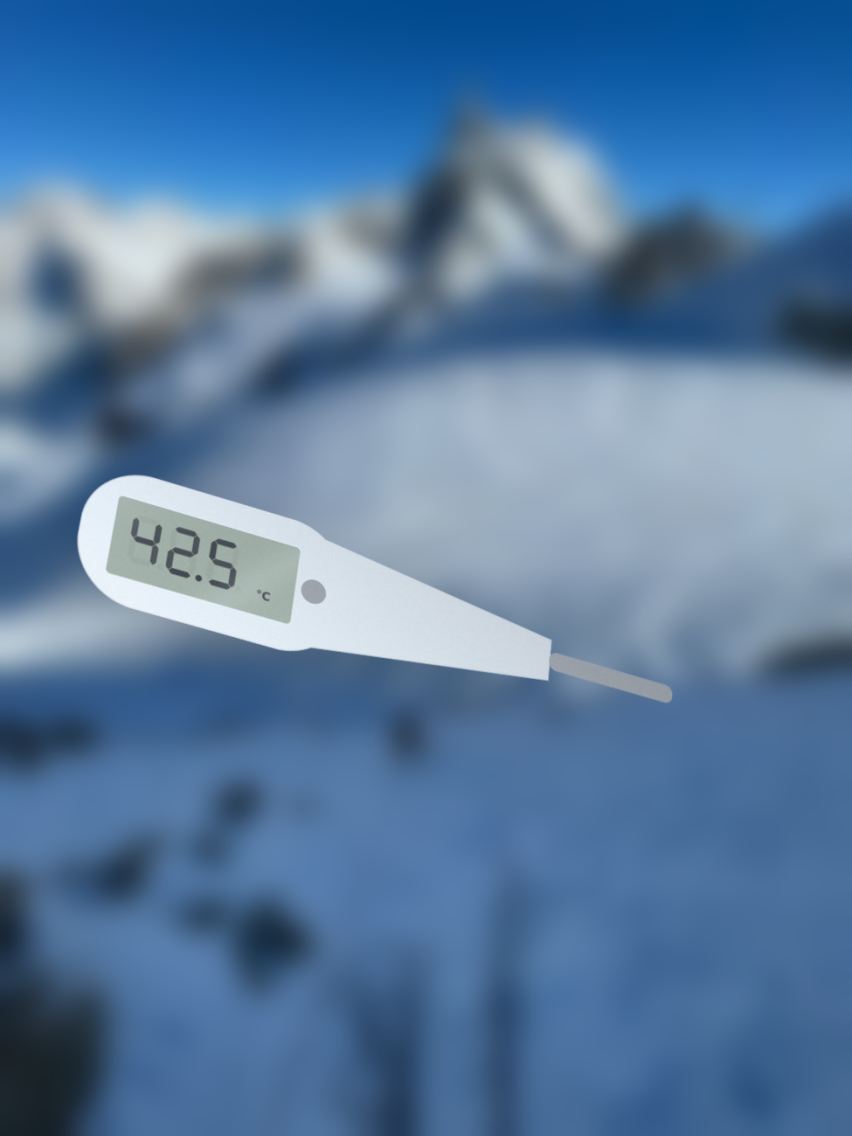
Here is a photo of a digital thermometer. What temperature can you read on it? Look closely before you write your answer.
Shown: 42.5 °C
